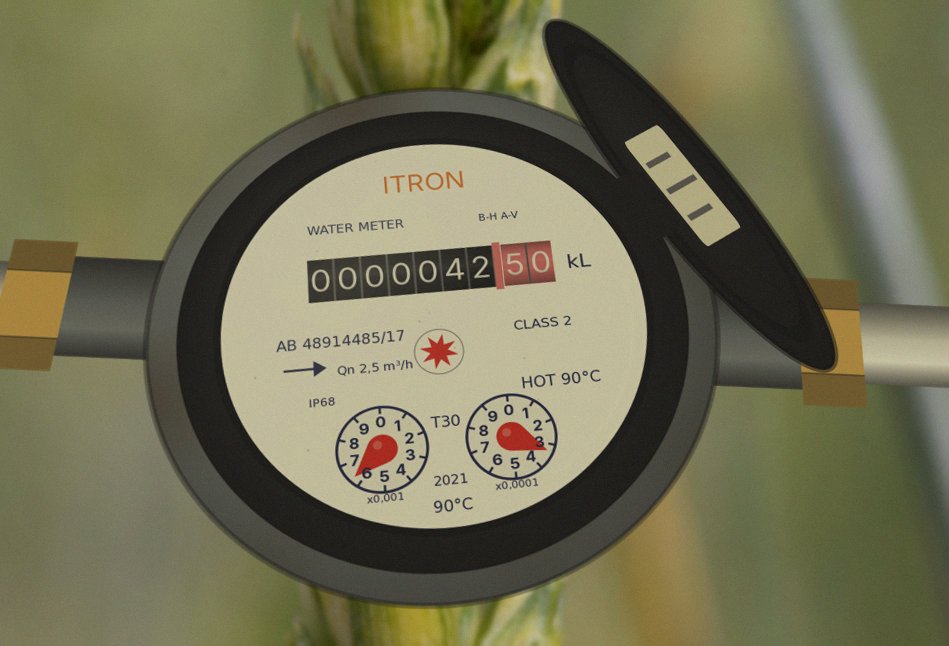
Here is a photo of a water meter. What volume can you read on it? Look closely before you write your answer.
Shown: 42.5063 kL
